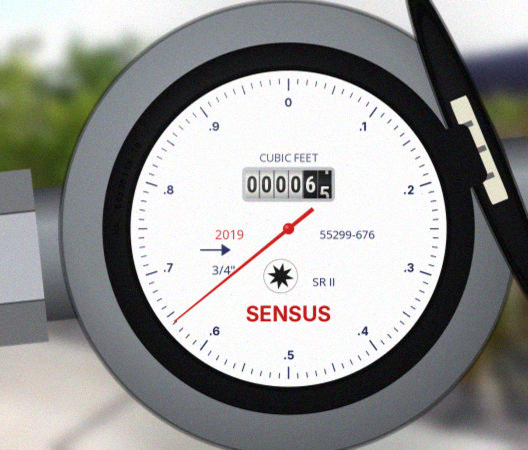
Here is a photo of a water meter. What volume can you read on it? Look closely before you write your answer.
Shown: 64.64 ft³
